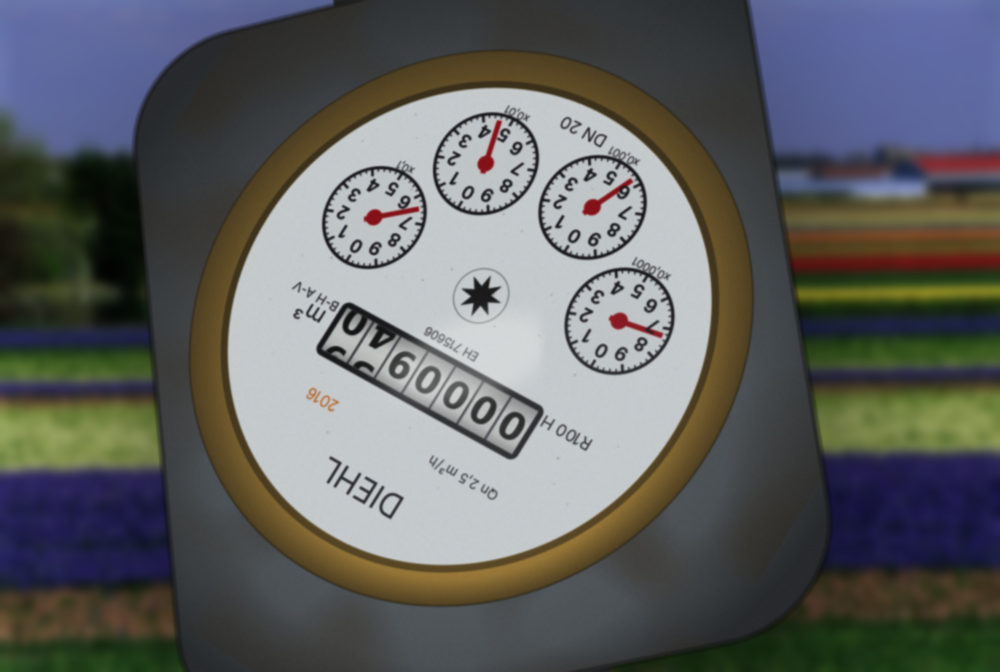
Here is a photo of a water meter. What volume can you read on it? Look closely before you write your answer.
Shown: 939.6457 m³
